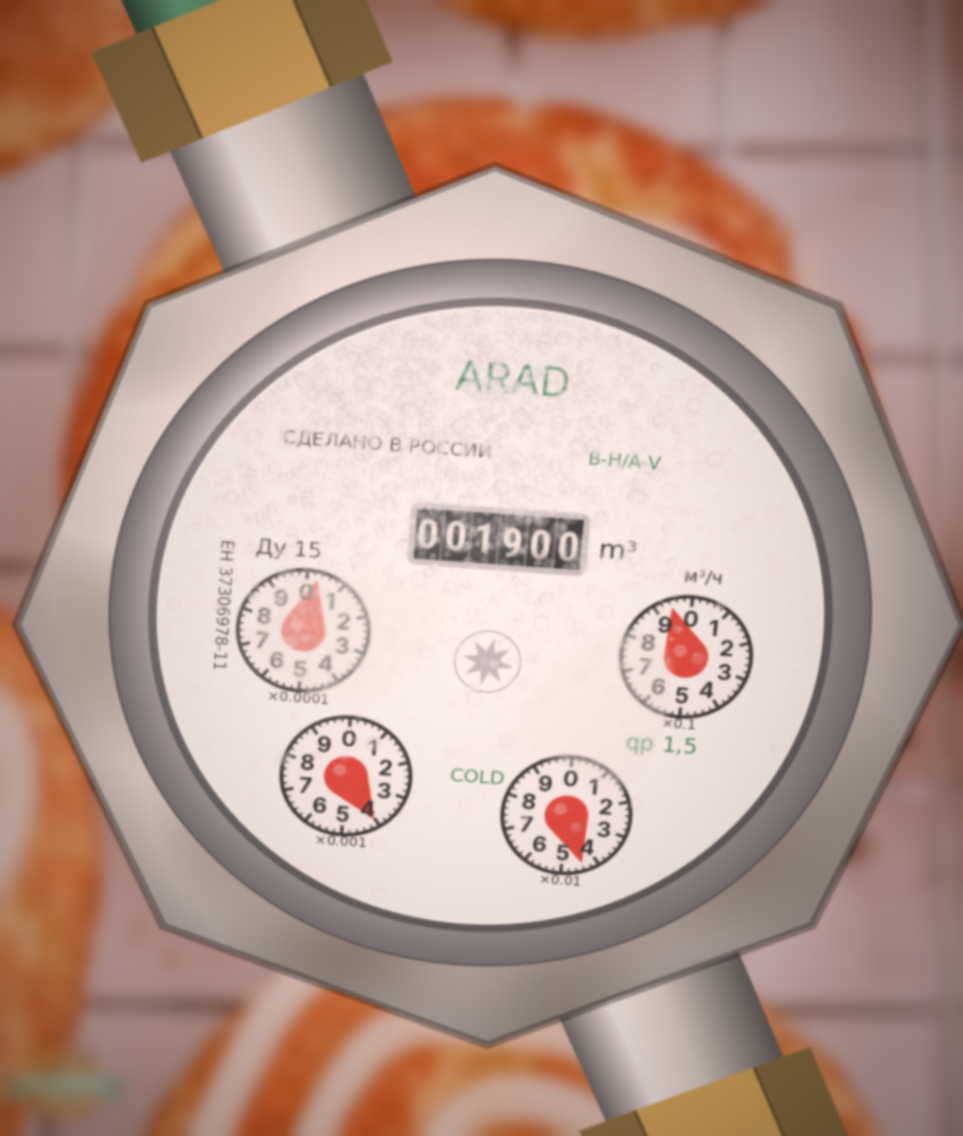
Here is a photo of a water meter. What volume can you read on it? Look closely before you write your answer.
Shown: 1899.9440 m³
